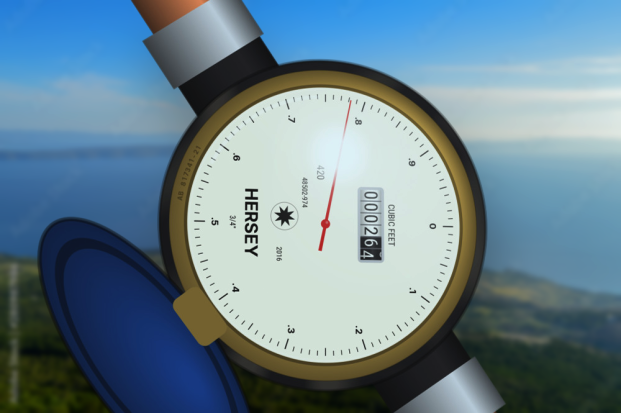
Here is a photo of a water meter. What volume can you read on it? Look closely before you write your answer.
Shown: 263.78 ft³
